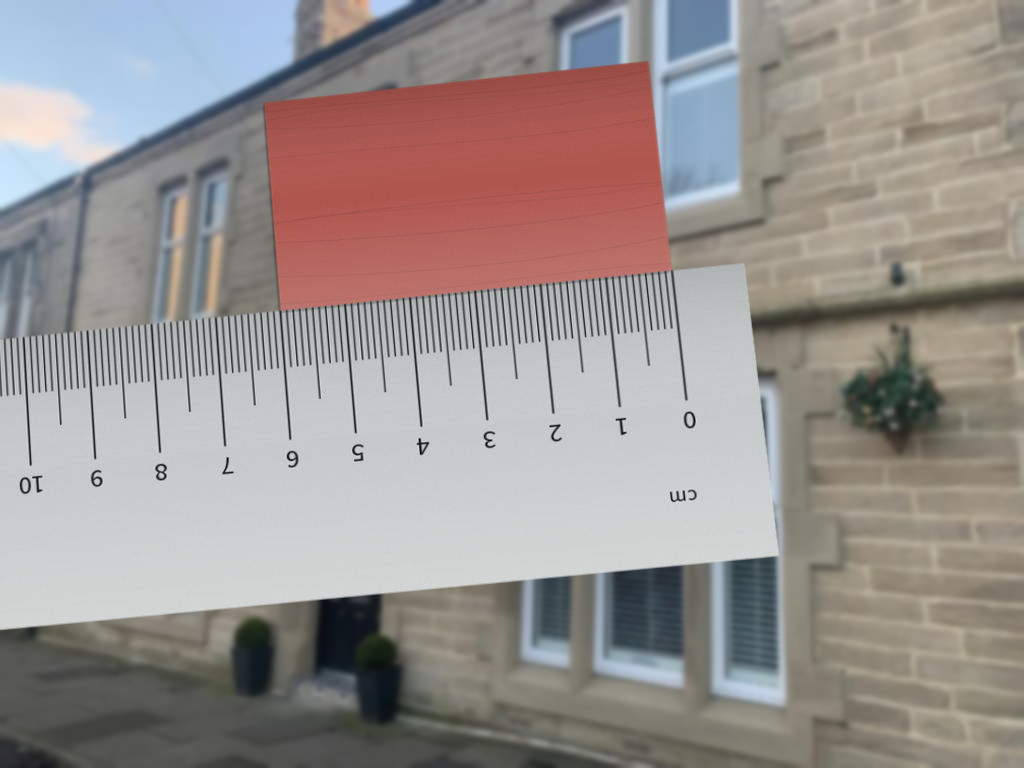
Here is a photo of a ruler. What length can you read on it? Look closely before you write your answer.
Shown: 6 cm
